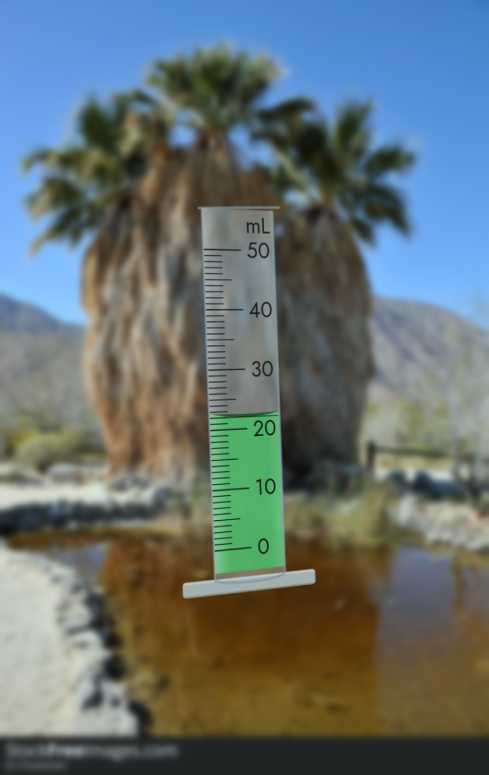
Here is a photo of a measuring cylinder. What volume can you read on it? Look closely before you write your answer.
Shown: 22 mL
